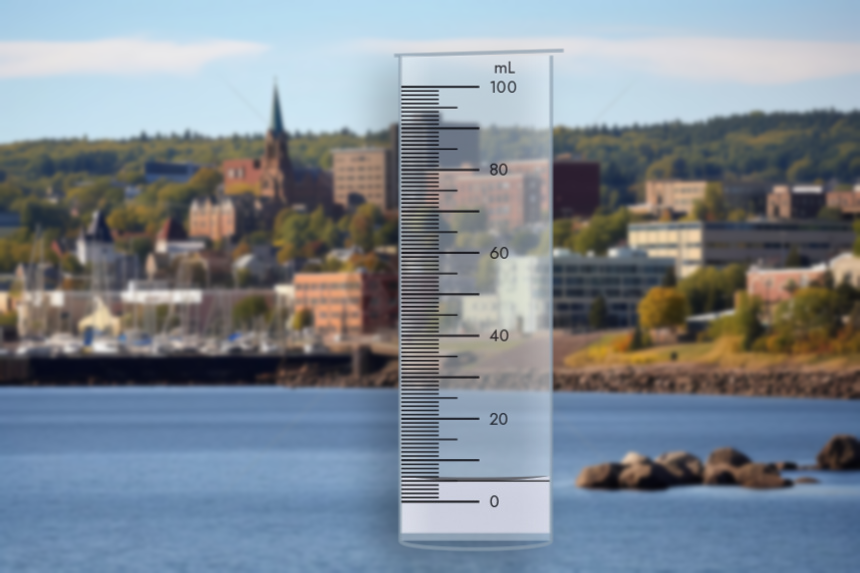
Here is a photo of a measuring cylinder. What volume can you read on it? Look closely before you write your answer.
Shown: 5 mL
